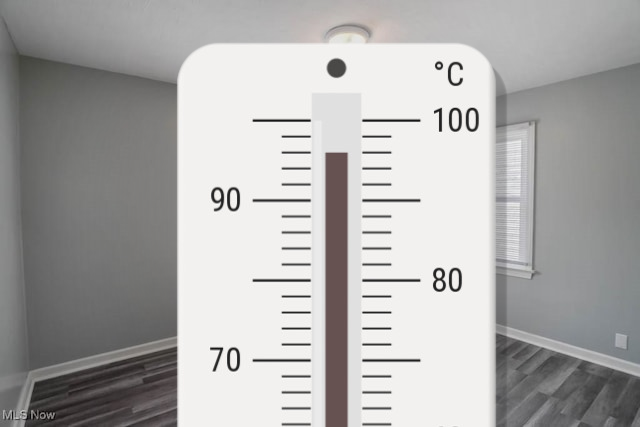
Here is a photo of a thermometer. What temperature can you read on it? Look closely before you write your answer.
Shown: 96 °C
